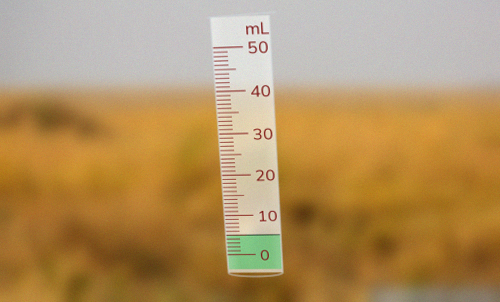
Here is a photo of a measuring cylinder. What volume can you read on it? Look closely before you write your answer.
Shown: 5 mL
